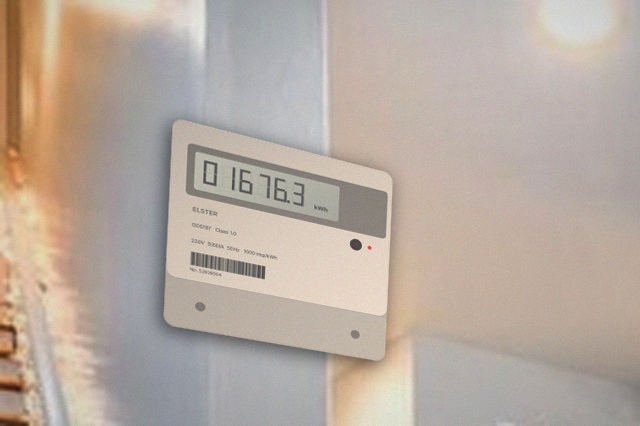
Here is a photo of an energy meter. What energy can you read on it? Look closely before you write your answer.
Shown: 1676.3 kWh
